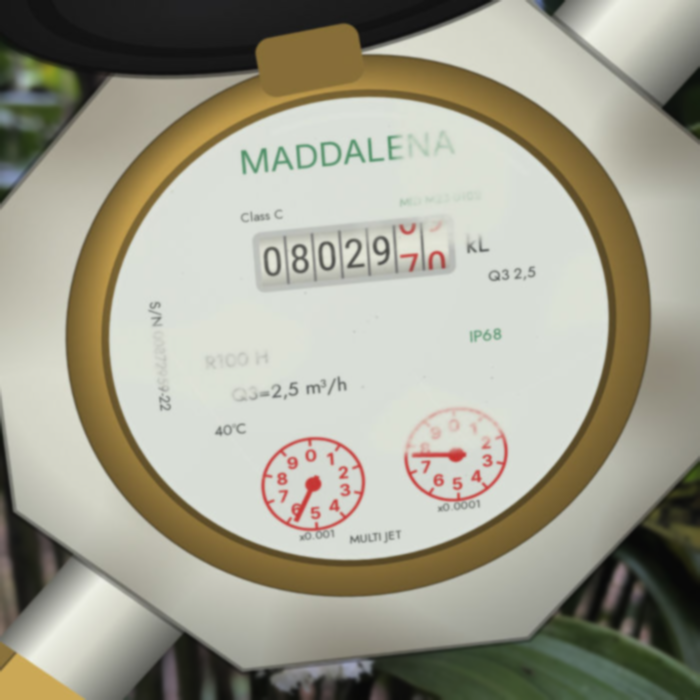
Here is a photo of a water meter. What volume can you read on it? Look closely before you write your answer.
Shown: 8029.6957 kL
